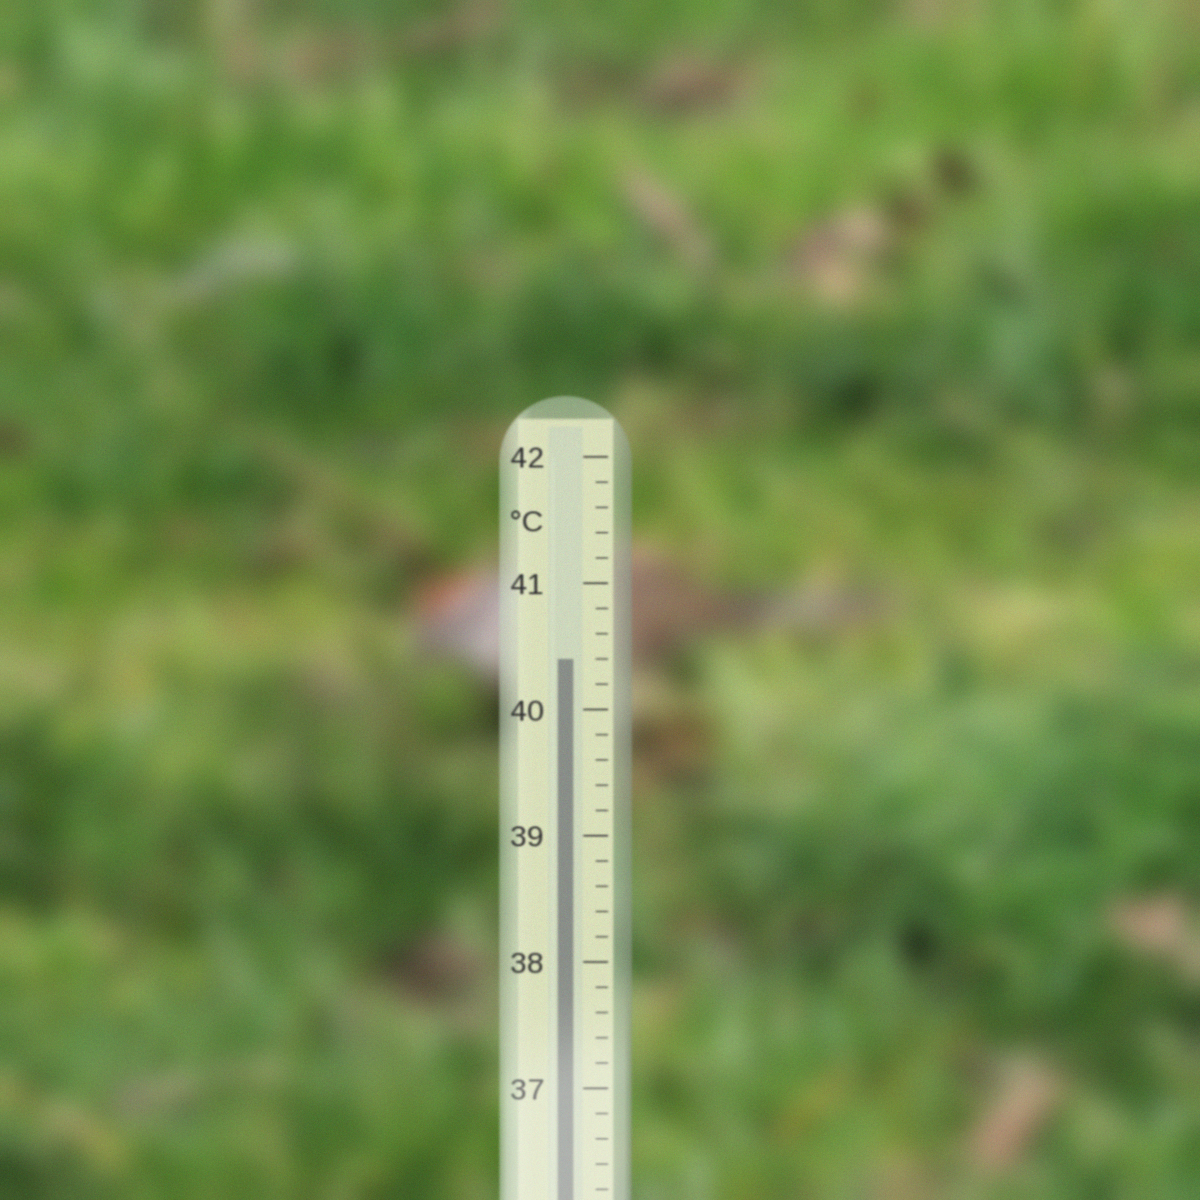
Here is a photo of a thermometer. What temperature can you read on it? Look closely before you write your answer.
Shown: 40.4 °C
